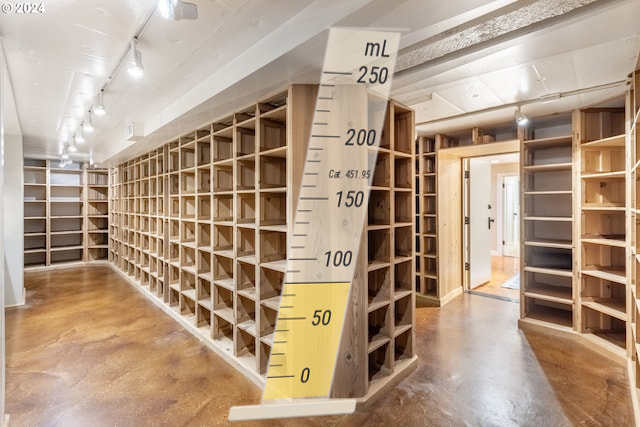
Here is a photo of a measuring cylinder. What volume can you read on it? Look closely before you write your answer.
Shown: 80 mL
